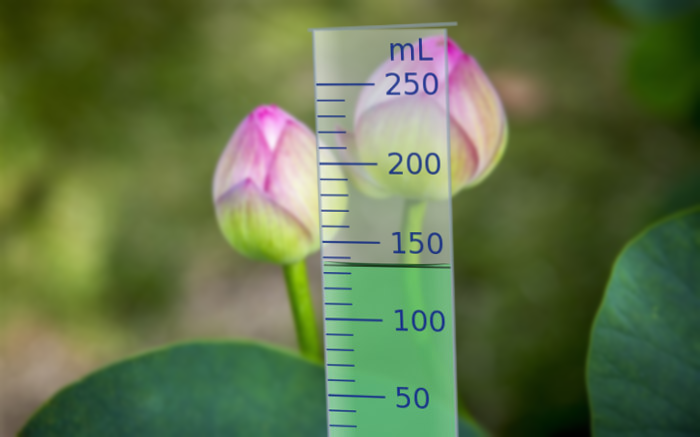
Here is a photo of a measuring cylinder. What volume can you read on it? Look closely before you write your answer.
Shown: 135 mL
